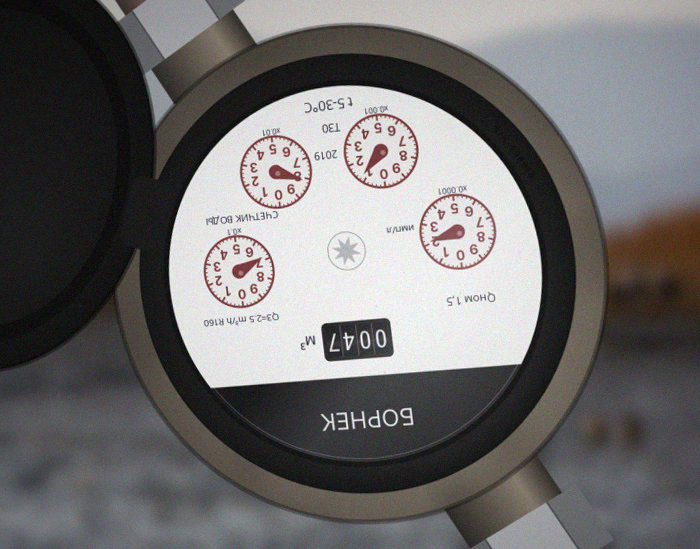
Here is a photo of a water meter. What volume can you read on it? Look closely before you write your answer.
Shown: 47.6812 m³
